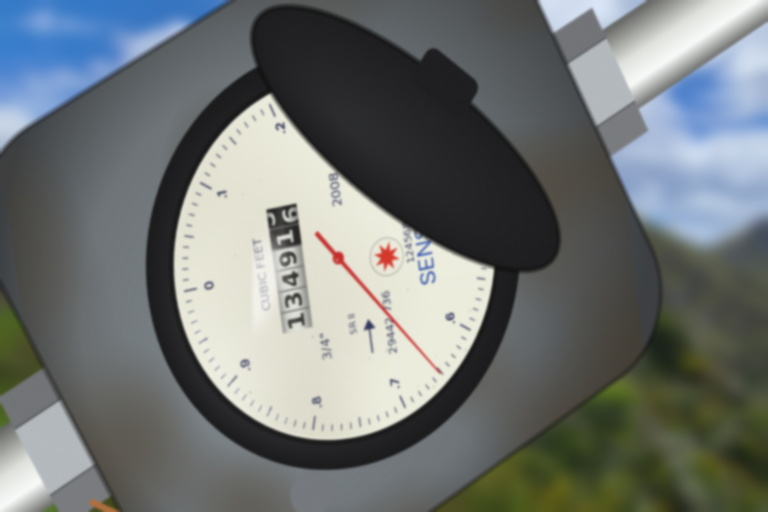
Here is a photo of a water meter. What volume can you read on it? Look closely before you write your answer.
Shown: 134915.65 ft³
